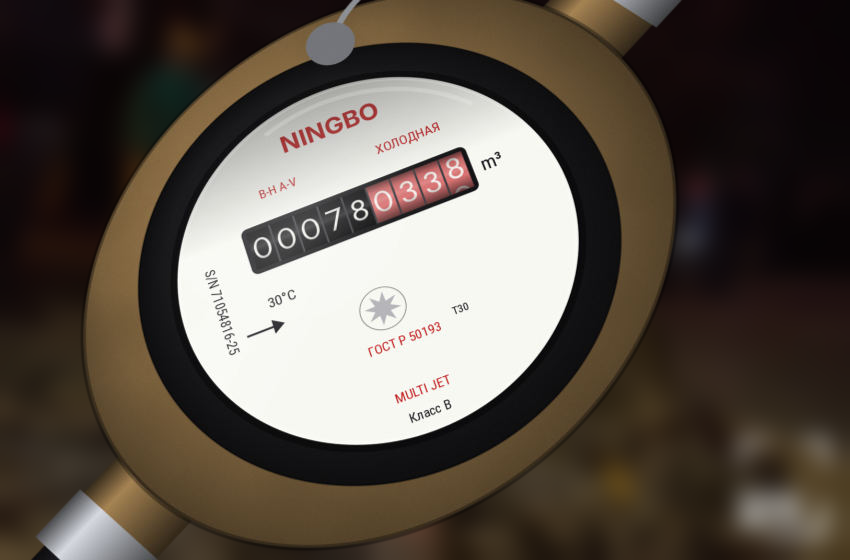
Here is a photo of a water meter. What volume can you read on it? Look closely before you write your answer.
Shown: 78.0338 m³
